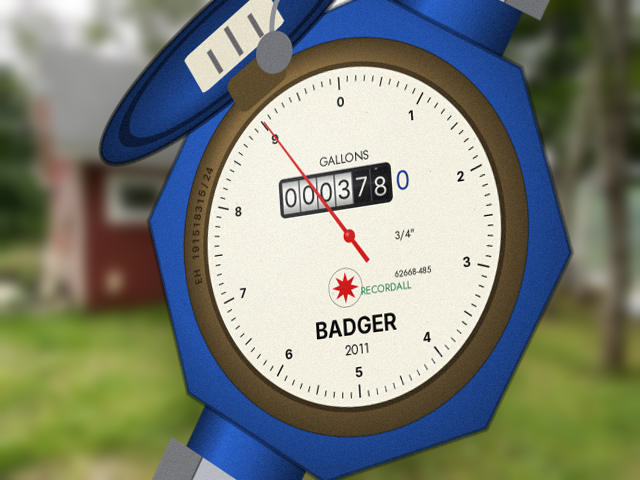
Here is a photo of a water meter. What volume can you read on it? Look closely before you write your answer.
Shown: 3779.0 gal
